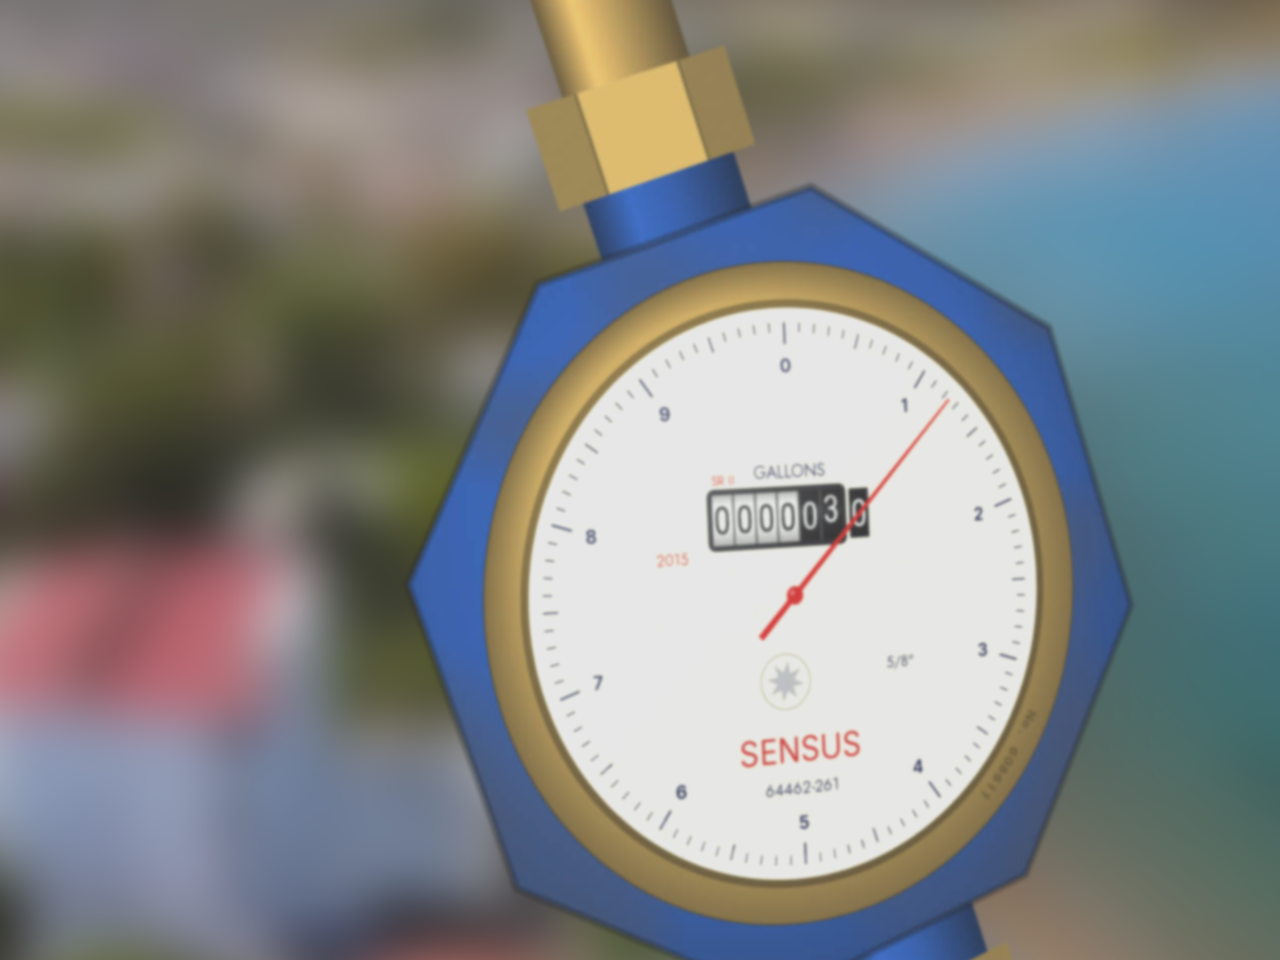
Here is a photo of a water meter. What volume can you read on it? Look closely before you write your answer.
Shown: 31.2 gal
